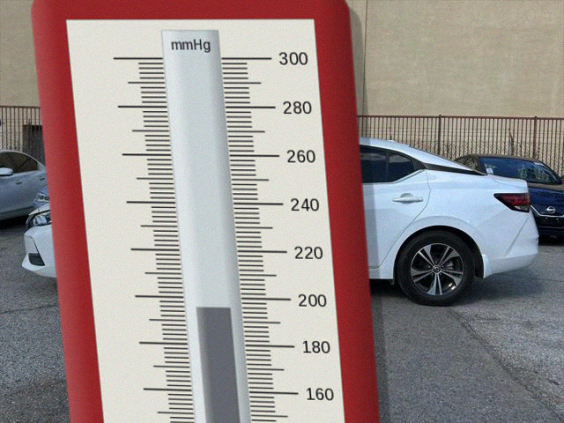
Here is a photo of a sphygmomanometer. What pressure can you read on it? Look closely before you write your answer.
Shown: 196 mmHg
